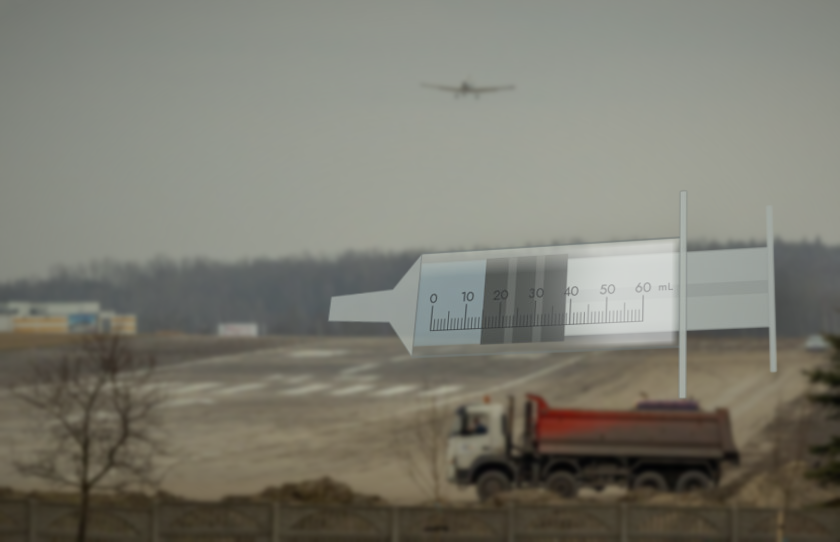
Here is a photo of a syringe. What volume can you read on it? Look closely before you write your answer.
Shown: 15 mL
